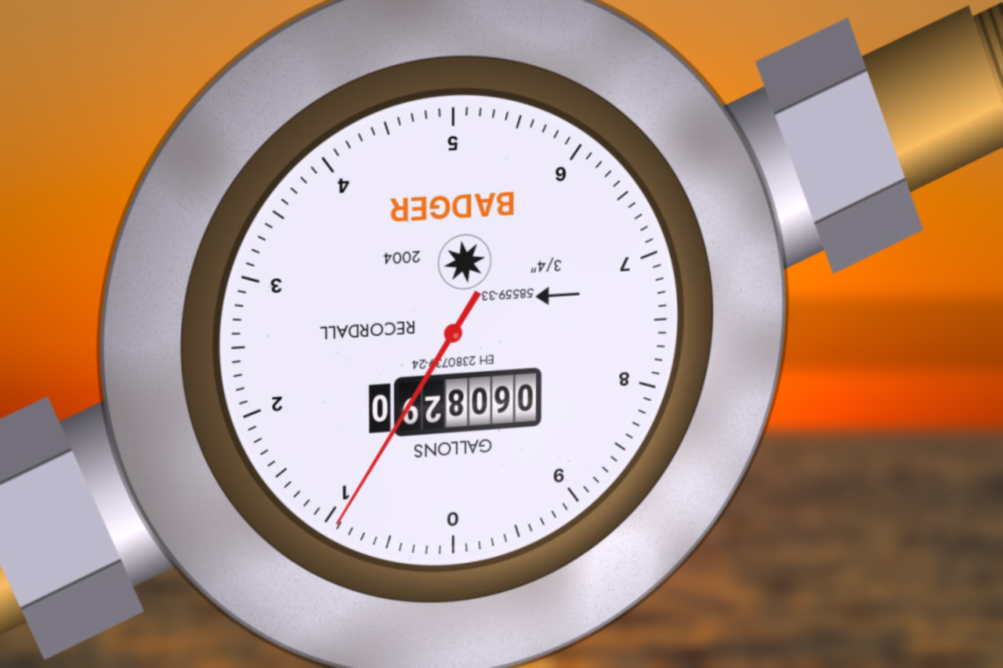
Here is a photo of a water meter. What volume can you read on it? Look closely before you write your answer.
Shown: 608290.9 gal
